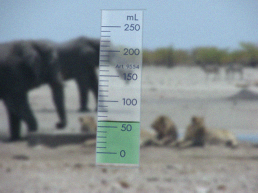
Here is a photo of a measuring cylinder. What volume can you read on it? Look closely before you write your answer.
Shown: 60 mL
